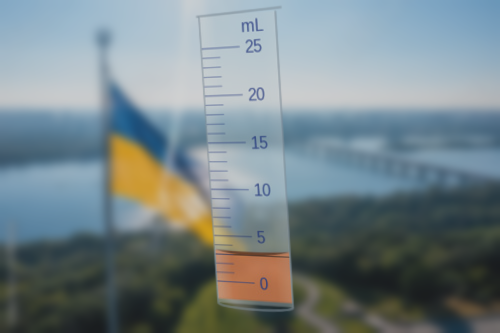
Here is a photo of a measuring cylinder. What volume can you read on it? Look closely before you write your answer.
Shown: 3 mL
